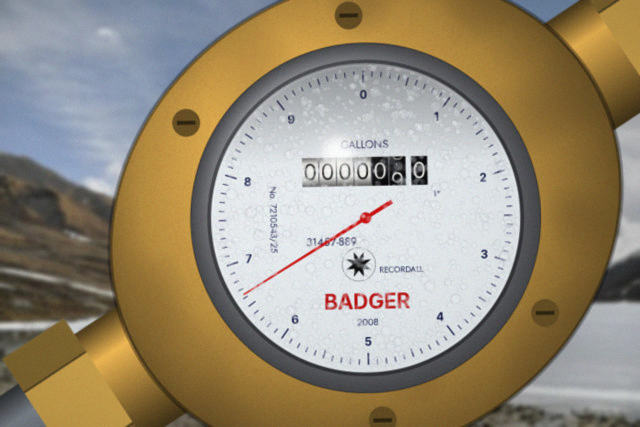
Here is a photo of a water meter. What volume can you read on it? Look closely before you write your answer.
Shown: 86.6 gal
